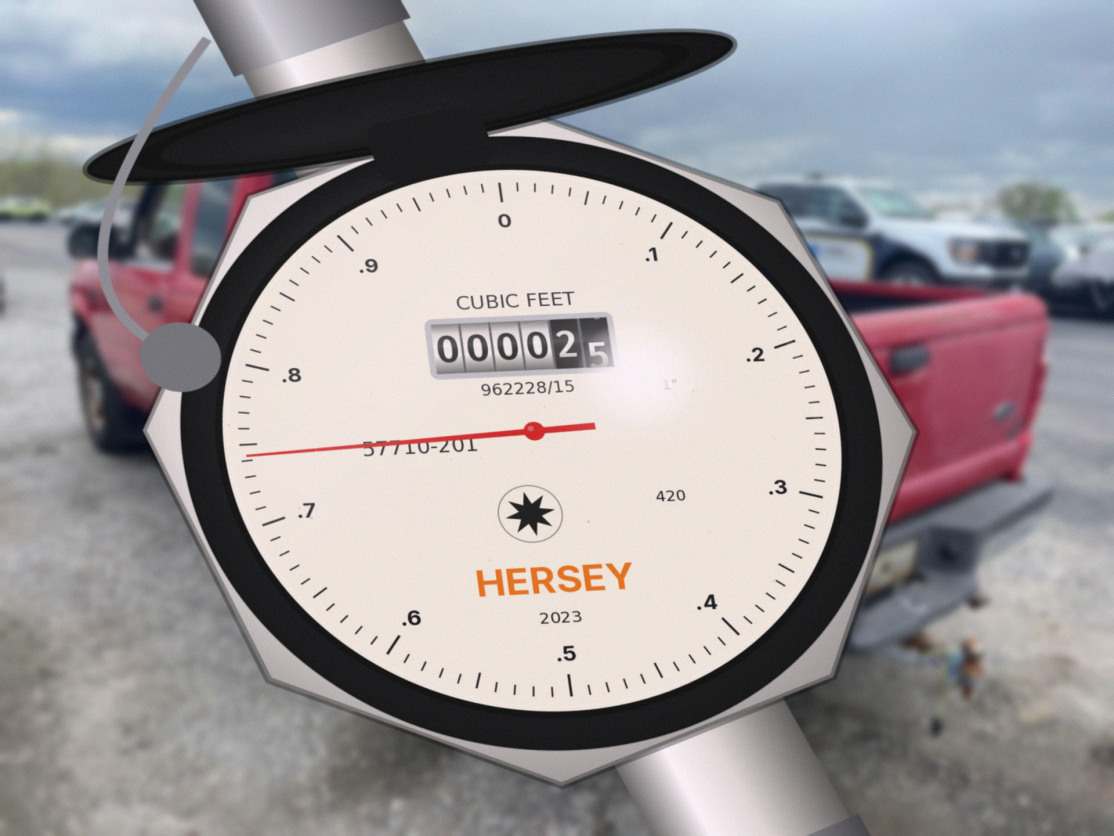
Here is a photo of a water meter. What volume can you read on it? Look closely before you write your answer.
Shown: 24.74 ft³
